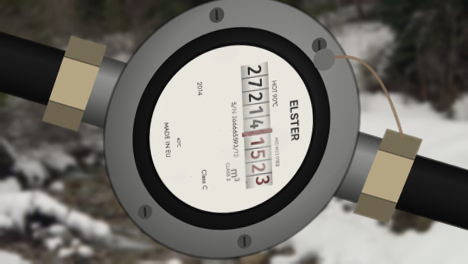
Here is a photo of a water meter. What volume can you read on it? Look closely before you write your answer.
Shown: 27214.1523 m³
